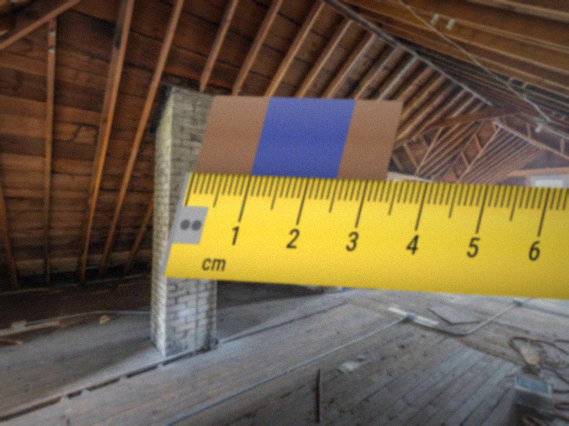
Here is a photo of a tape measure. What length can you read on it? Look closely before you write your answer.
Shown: 3.3 cm
